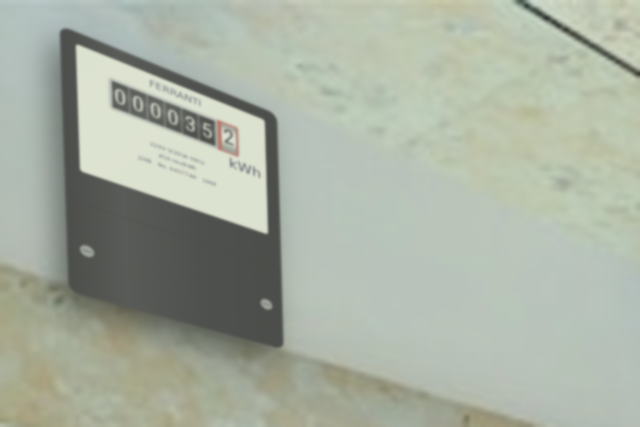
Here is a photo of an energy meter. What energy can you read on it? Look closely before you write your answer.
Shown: 35.2 kWh
